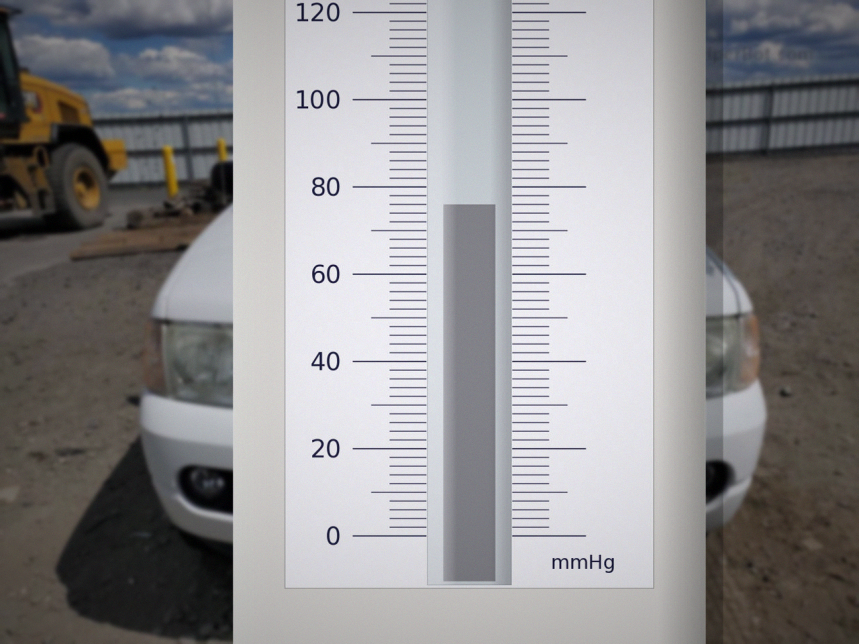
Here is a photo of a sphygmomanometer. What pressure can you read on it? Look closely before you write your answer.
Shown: 76 mmHg
